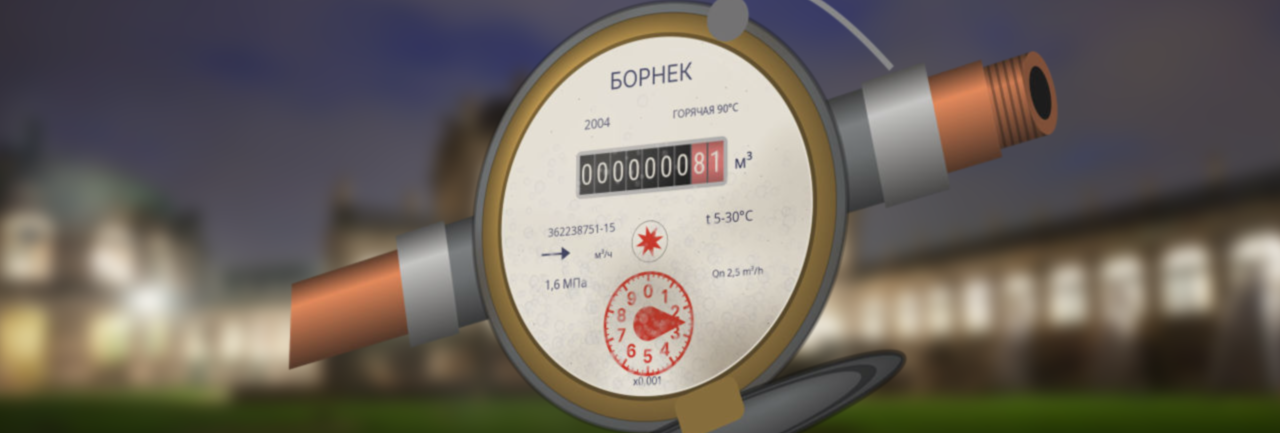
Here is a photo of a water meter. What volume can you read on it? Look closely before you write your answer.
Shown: 0.812 m³
